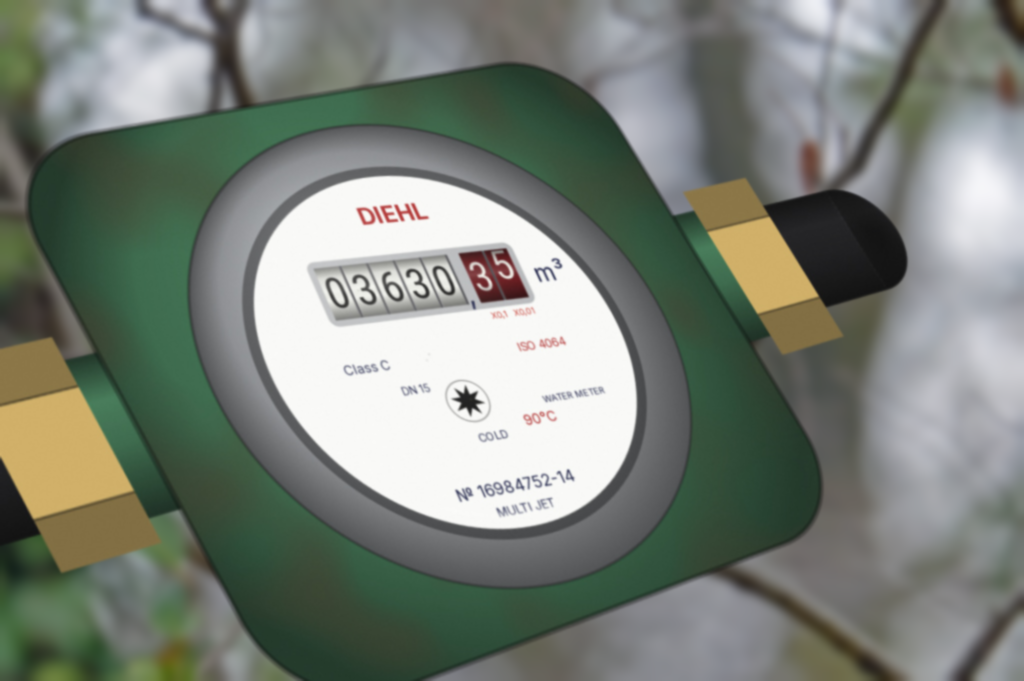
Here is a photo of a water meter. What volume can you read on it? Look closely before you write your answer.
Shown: 3630.35 m³
